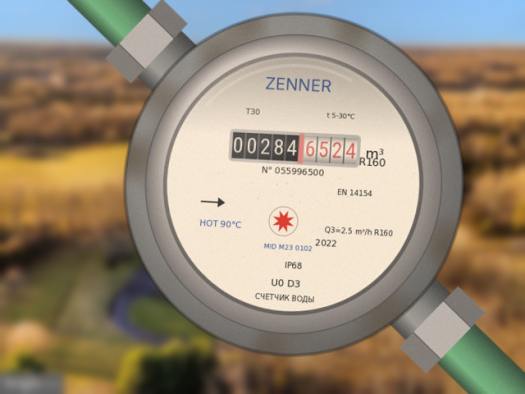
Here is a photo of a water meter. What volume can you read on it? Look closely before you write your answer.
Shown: 284.6524 m³
